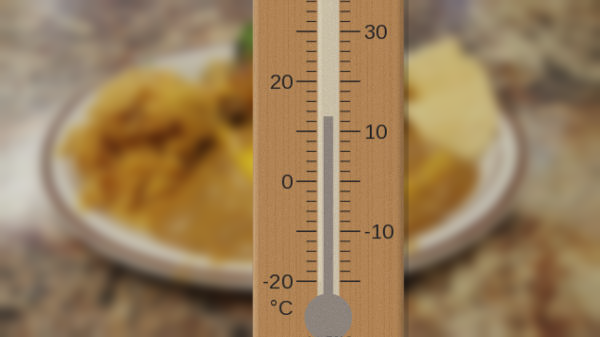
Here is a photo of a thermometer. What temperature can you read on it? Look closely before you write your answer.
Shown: 13 °C
